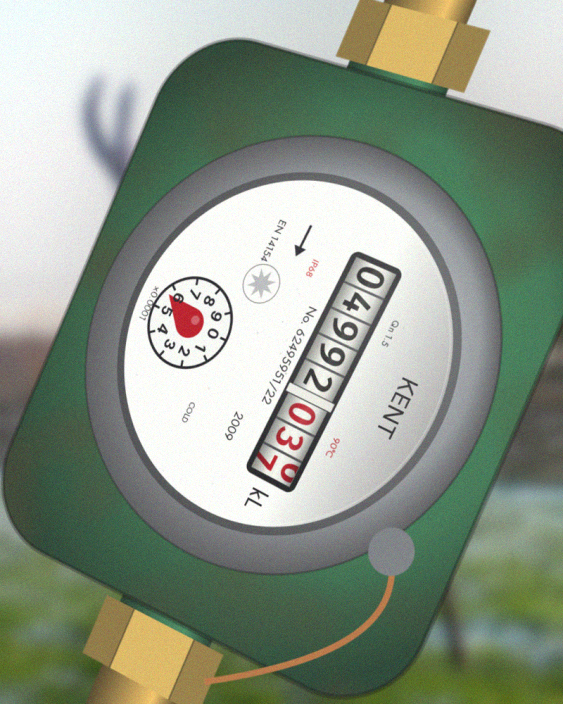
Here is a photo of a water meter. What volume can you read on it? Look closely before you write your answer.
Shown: 4992.0365 kL
